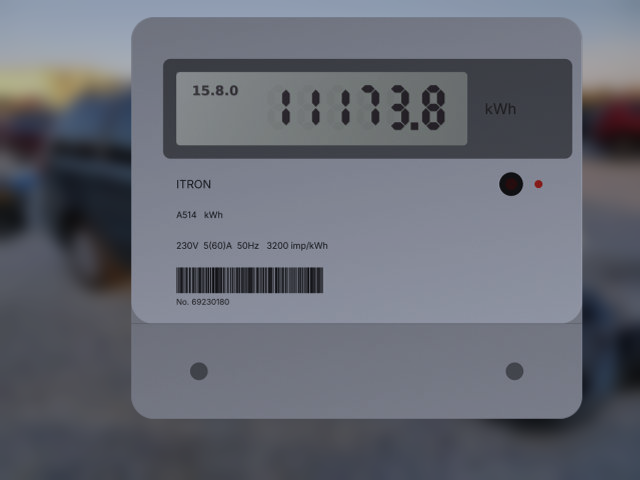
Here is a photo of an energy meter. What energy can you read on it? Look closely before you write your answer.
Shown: 11173.8 kWh
